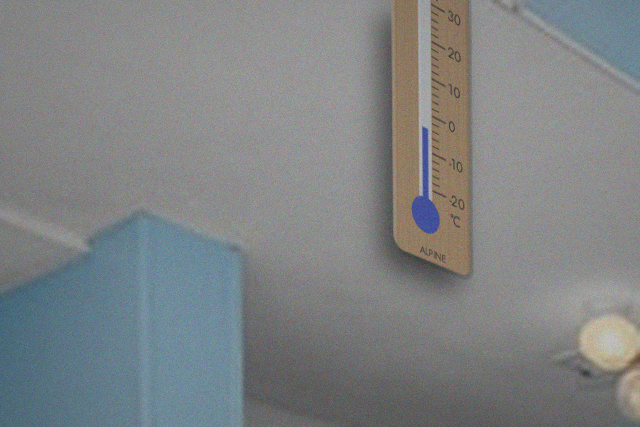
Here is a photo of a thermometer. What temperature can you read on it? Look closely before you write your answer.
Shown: -4 °C
